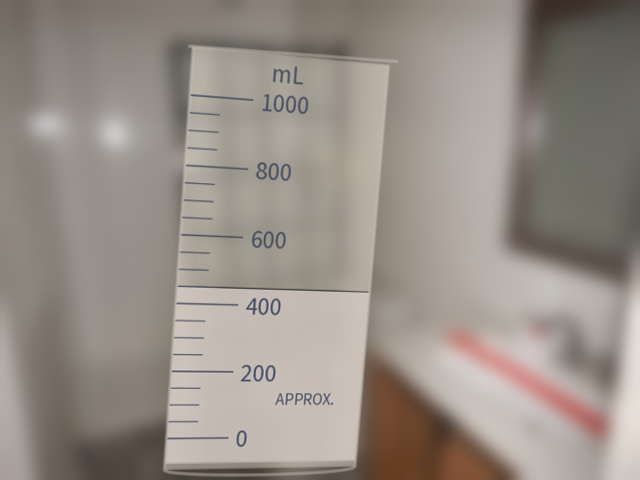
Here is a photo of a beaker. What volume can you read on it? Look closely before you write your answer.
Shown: 450 mL
